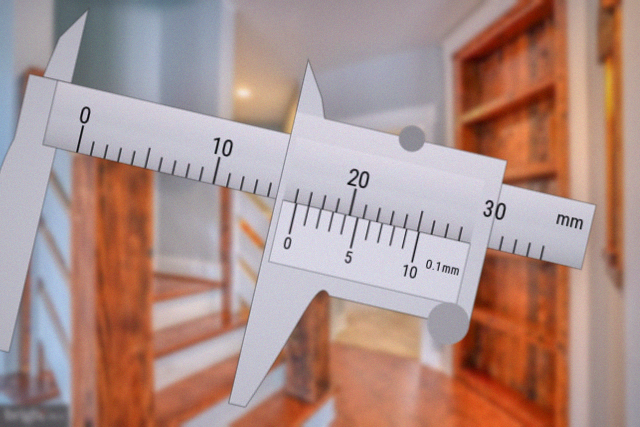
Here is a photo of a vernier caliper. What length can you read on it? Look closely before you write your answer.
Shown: 16.1 mm
